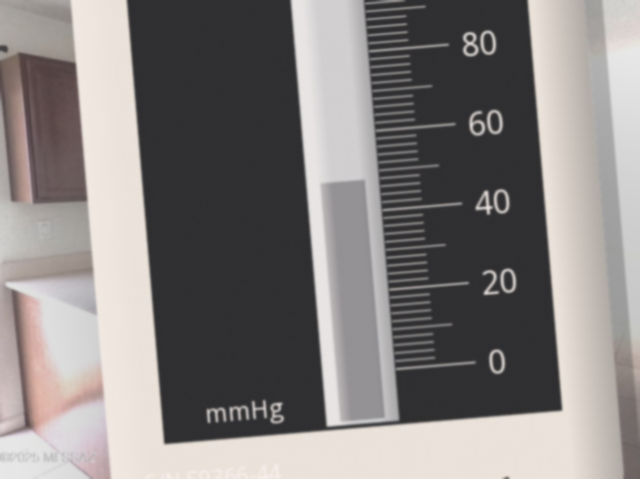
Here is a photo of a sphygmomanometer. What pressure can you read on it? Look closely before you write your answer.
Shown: 48 mmHg
